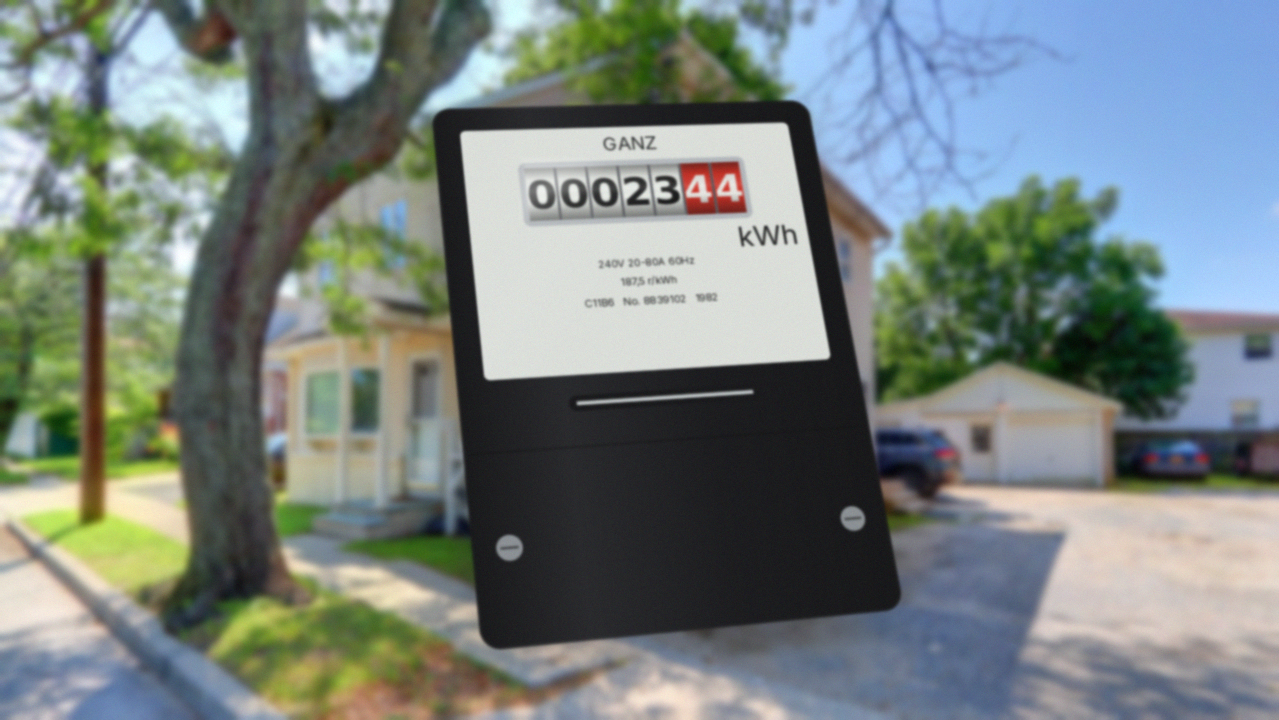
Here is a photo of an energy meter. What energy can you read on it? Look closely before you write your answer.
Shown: 23.44 kWh
